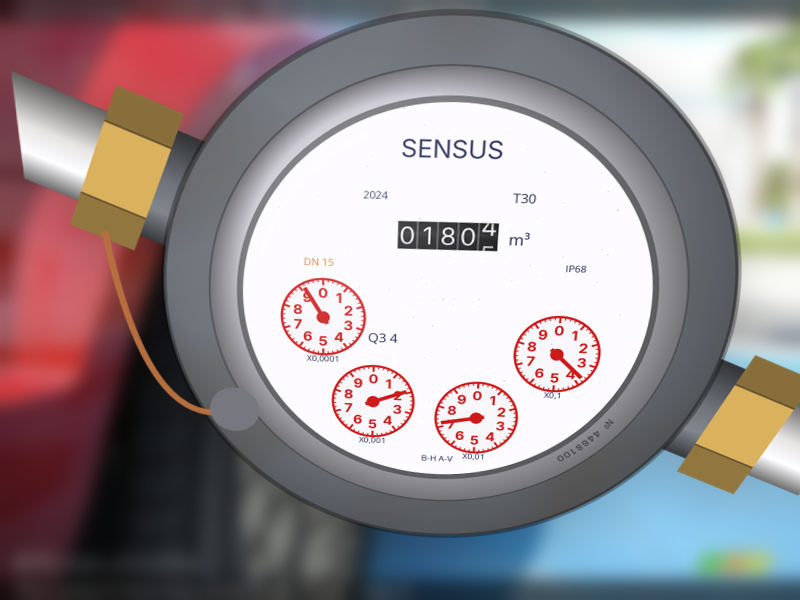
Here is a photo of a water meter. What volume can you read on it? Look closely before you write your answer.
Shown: 1804.3719 m³
